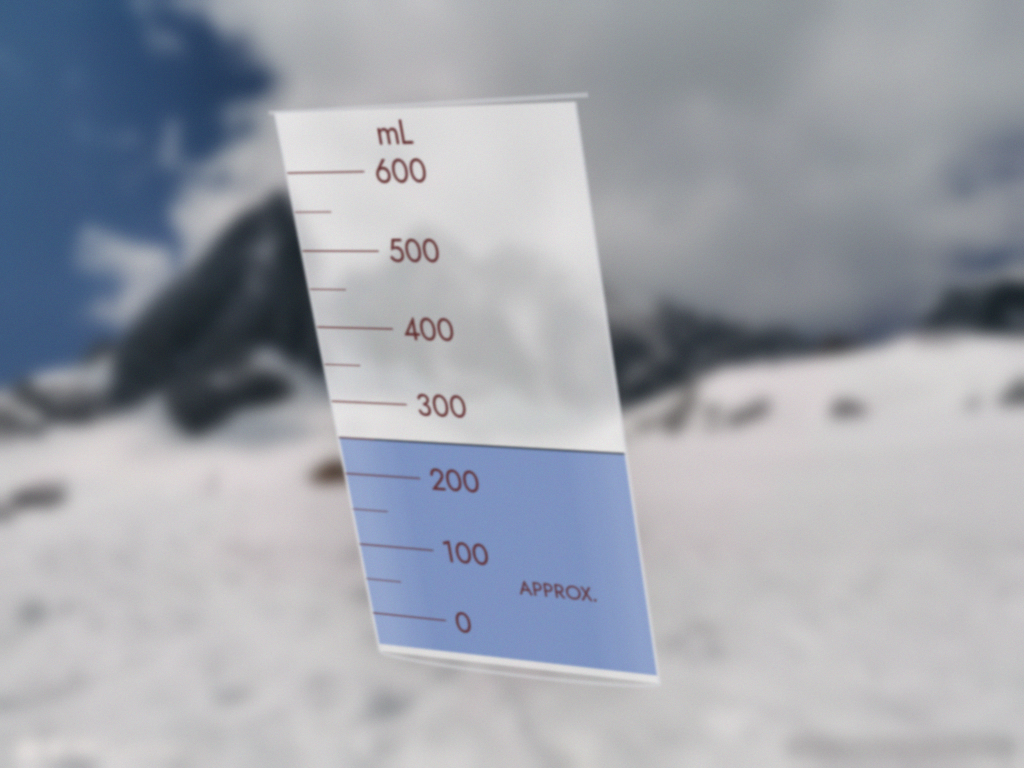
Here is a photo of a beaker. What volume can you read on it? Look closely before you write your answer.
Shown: 250 mL
